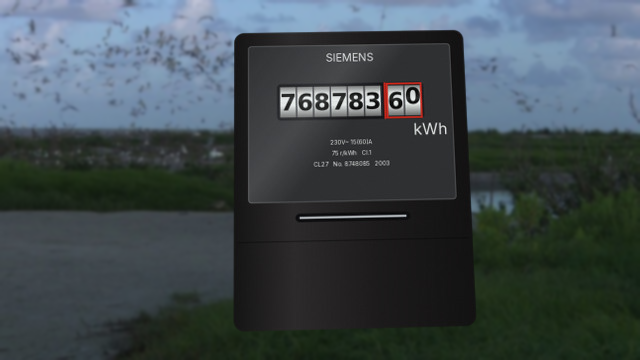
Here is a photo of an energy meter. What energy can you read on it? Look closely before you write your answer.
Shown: 768783.60 kWh
